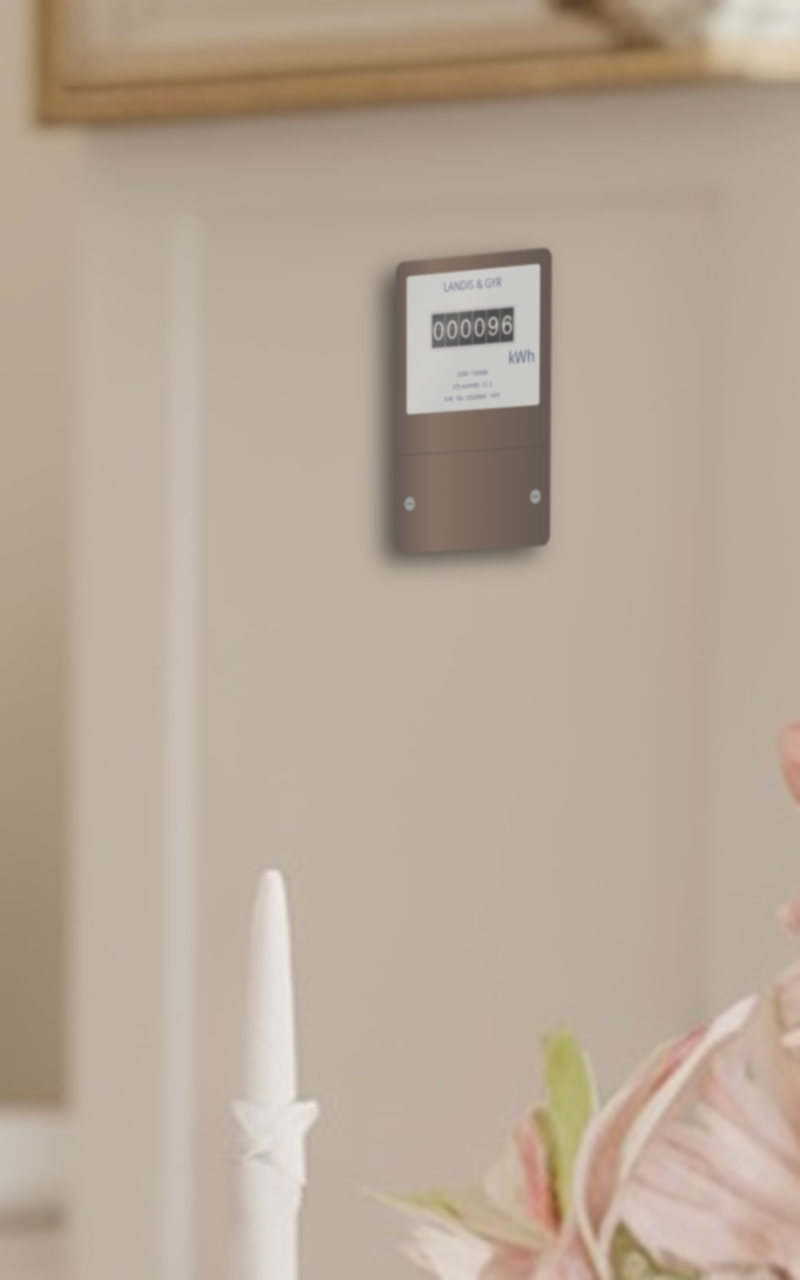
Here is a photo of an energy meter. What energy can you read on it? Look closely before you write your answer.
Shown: 96 kWh
